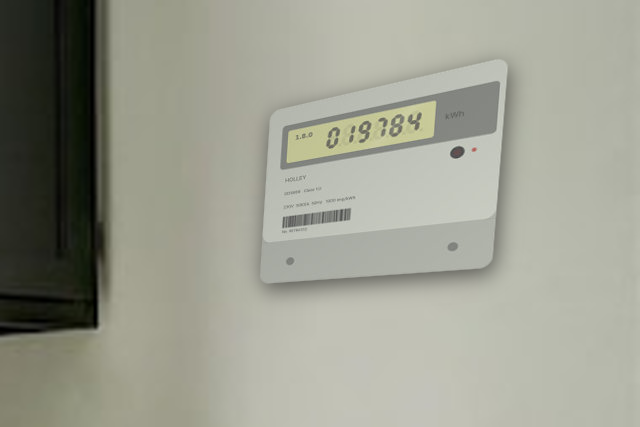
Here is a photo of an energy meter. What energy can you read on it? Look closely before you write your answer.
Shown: 19784 kWh
